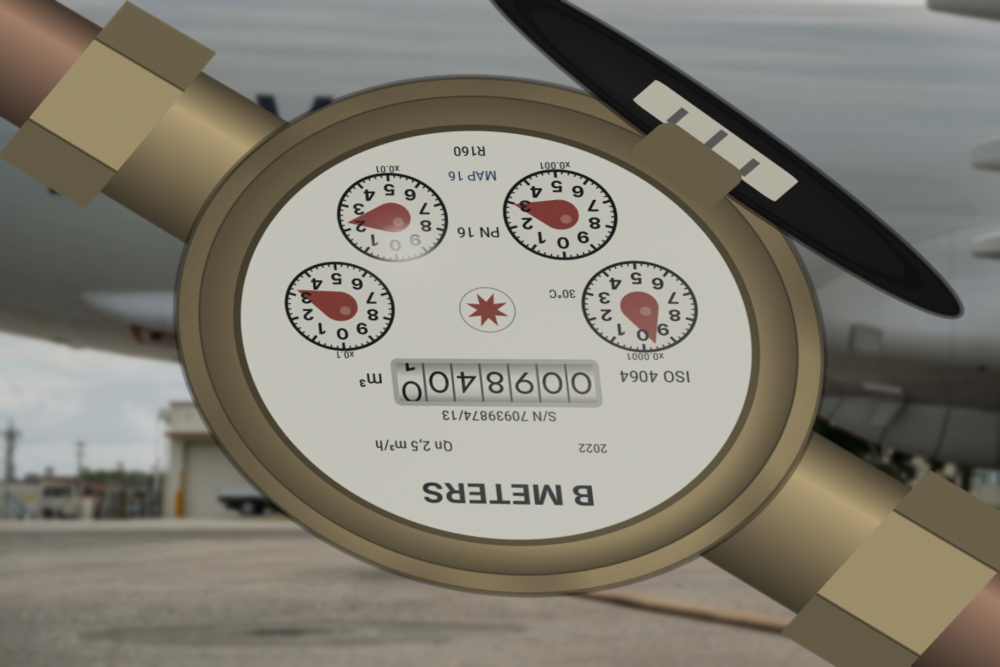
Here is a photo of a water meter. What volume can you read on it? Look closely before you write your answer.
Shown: 98400.3229 m³
